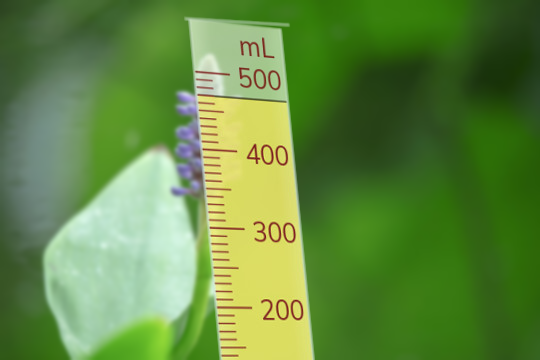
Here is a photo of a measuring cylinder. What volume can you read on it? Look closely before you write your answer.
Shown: 470 mL
